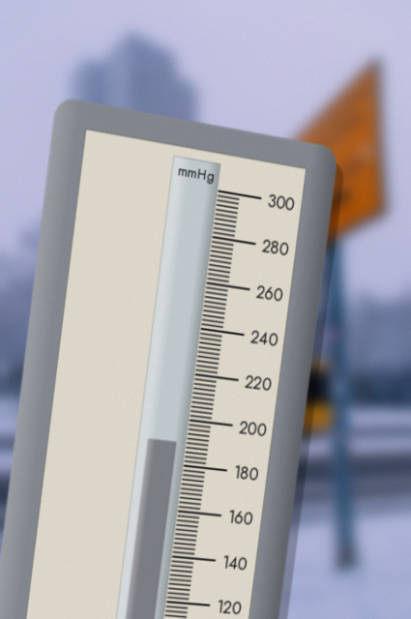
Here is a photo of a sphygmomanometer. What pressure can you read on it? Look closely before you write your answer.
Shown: 190 mmHg
